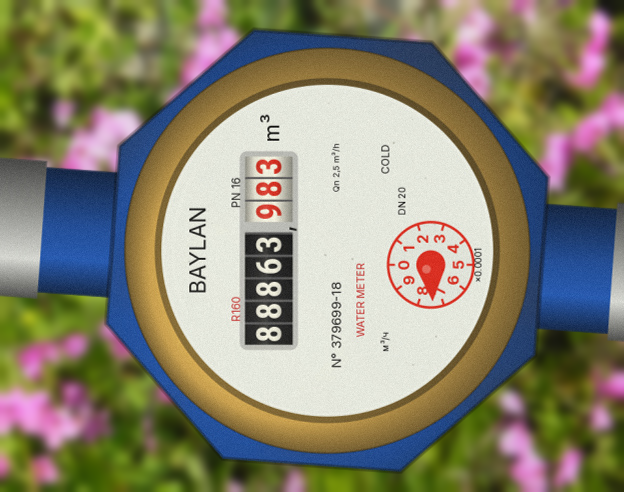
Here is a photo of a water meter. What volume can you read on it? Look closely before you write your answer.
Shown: 88863.9837 m³
